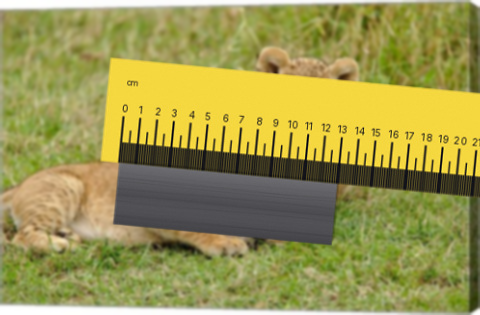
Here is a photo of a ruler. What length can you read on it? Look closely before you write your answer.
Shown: 13 cm
